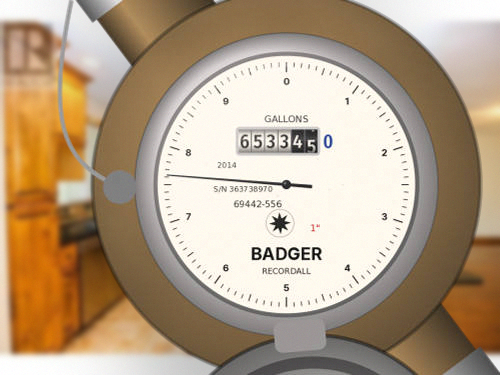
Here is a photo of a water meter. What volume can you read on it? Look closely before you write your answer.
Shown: 6533447.6 gal
